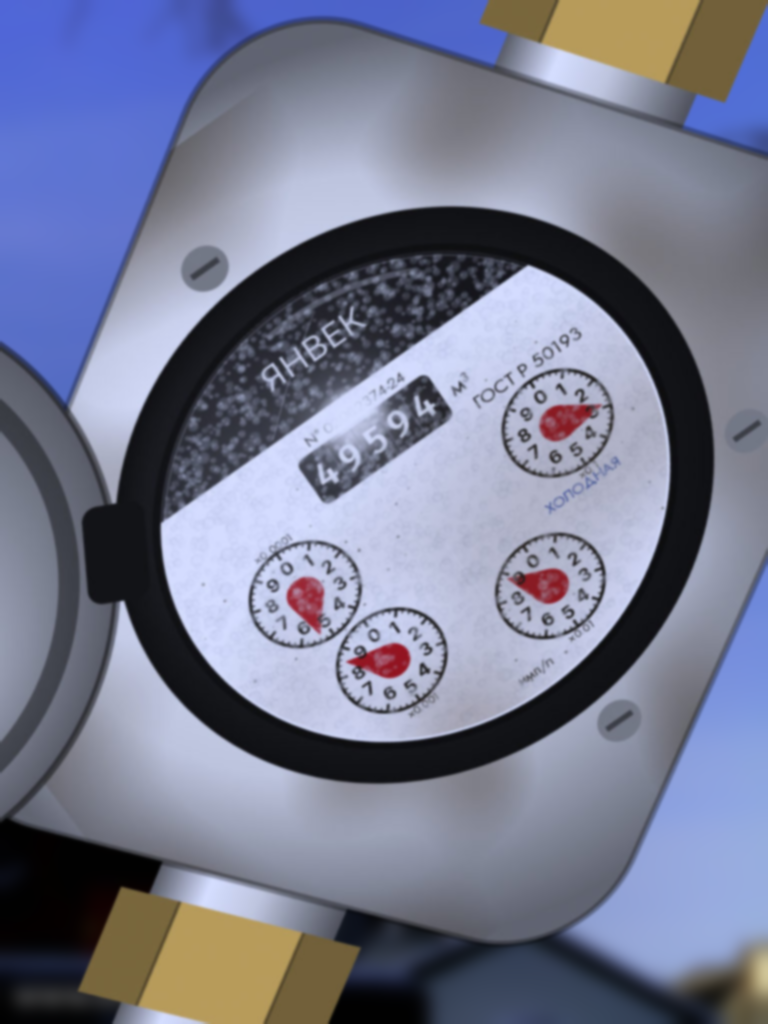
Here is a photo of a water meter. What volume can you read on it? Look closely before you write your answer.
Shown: 49594.2885 m³
